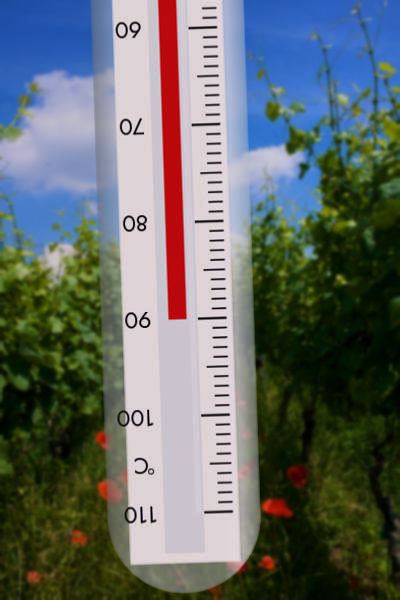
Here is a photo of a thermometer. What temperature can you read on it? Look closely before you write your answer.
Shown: 90 °C
